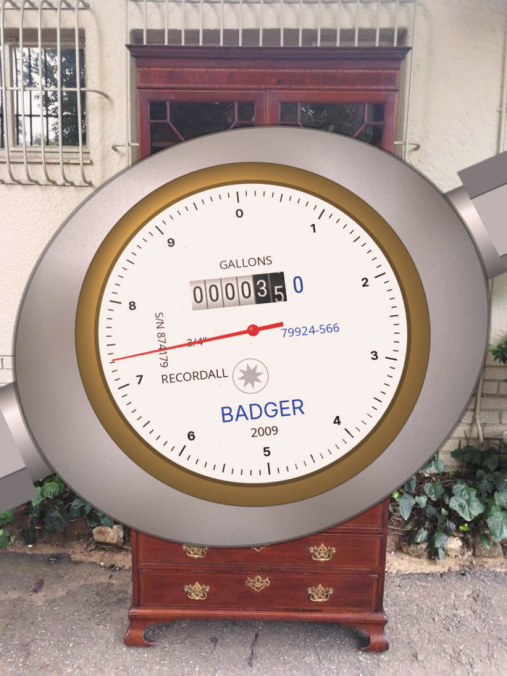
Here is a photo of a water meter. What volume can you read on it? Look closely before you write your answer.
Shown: 347.3 gal
